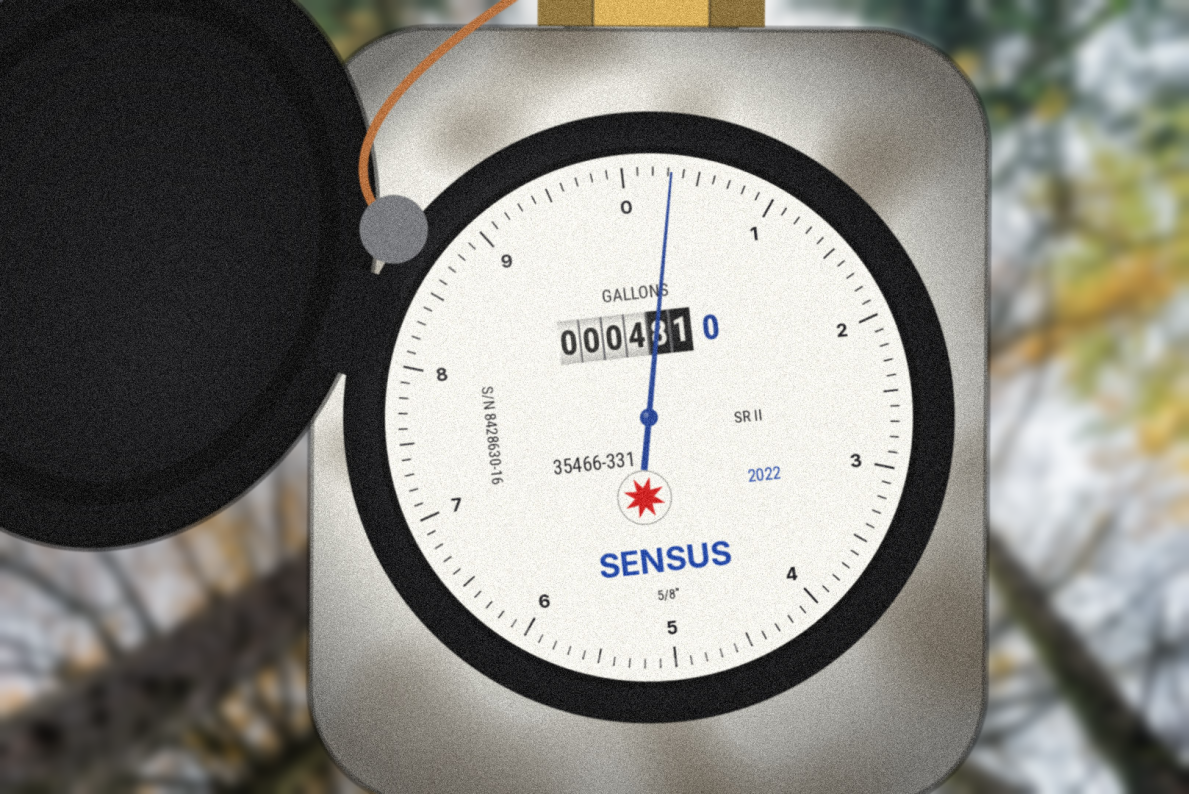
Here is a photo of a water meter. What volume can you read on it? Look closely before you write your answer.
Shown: 4810.3 gal
